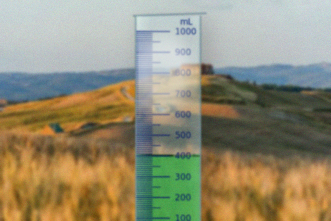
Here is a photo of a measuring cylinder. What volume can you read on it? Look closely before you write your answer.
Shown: 400 mL
